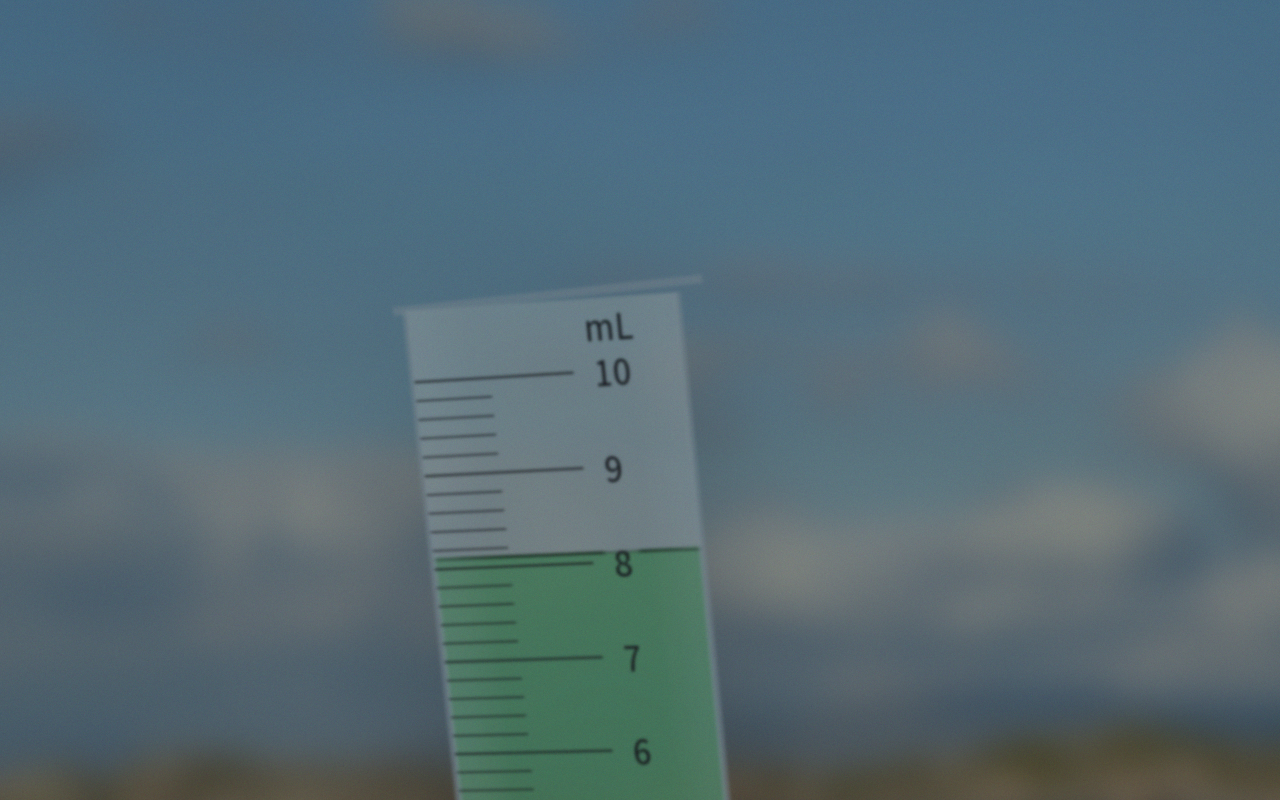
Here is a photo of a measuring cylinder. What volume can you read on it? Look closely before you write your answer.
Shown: 8.1 mL
